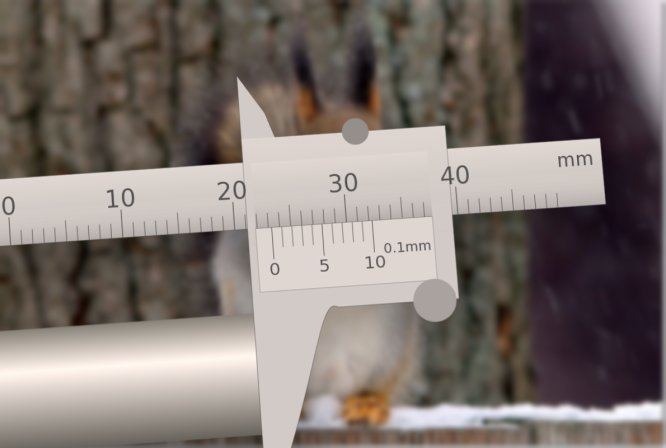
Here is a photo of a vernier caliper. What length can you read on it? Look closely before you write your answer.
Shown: 23.3 mm
